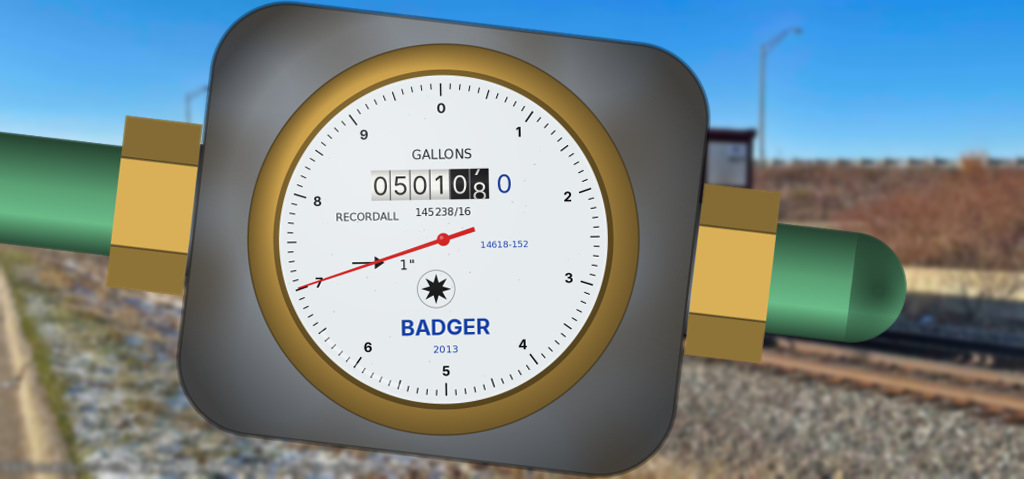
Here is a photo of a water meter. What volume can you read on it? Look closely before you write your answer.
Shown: 501077.0 gal
